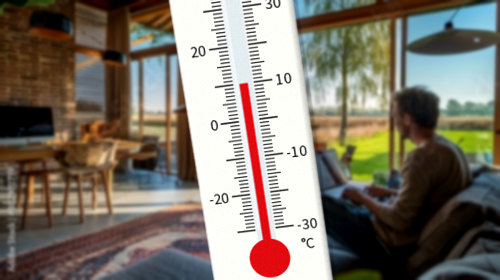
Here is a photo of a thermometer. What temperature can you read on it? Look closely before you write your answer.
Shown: 10 °C
